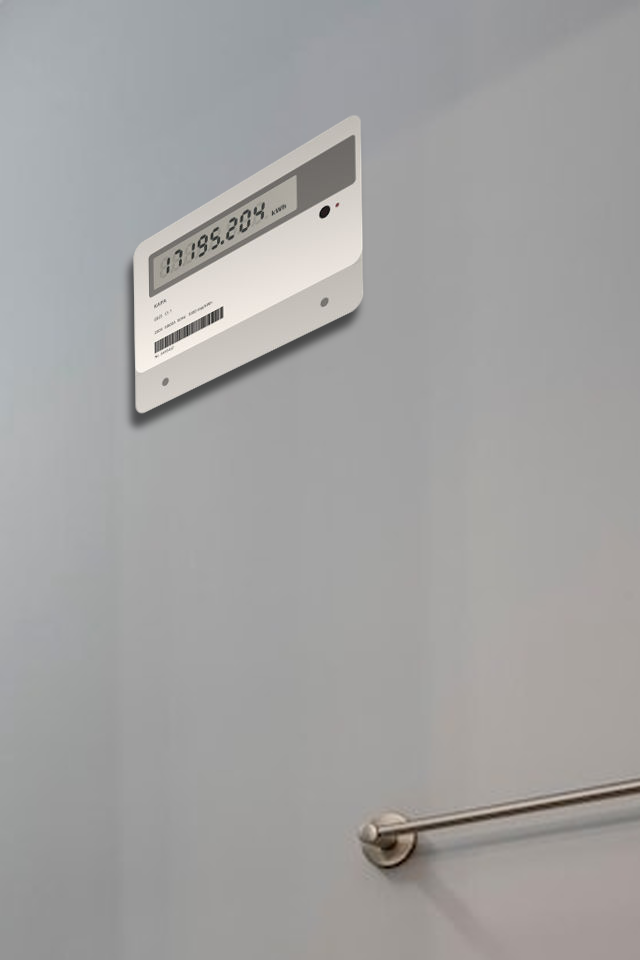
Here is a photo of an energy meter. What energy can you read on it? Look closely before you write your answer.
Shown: 17195.204 kWh
